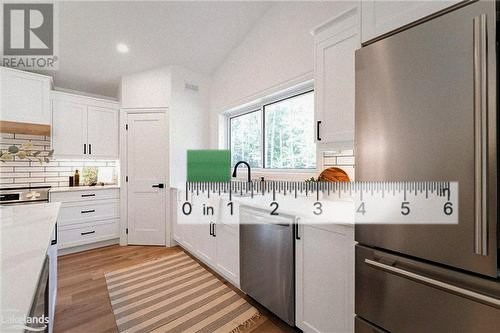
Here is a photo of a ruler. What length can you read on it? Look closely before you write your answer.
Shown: 1 in
